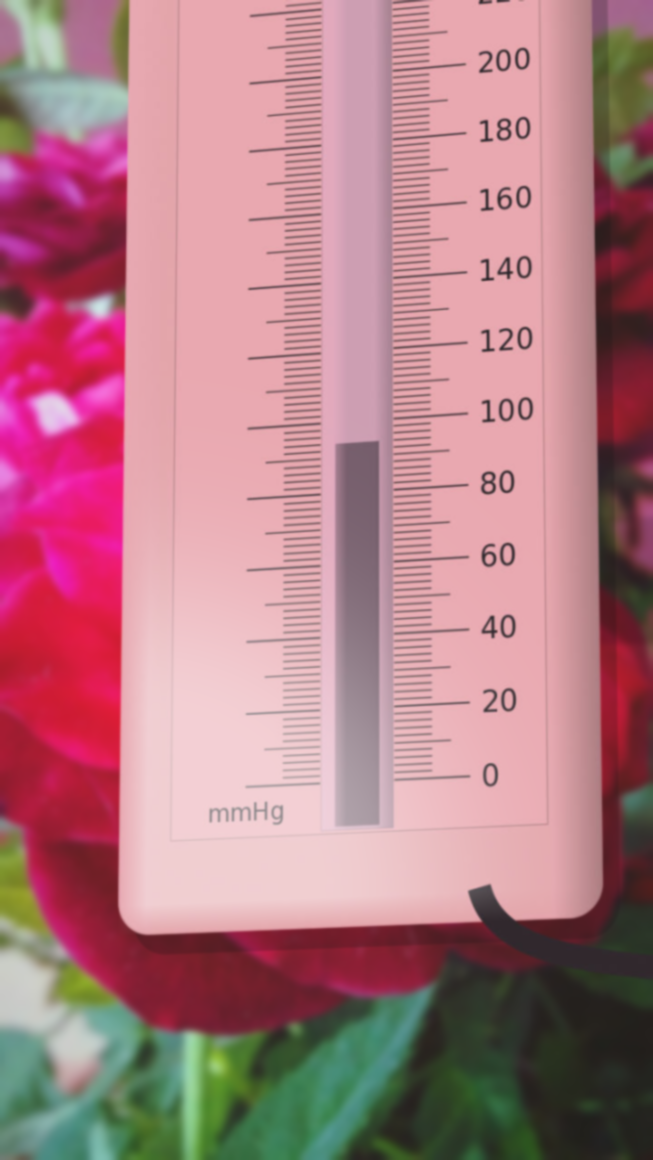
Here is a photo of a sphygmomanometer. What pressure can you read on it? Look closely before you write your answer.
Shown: 94 mmHg
